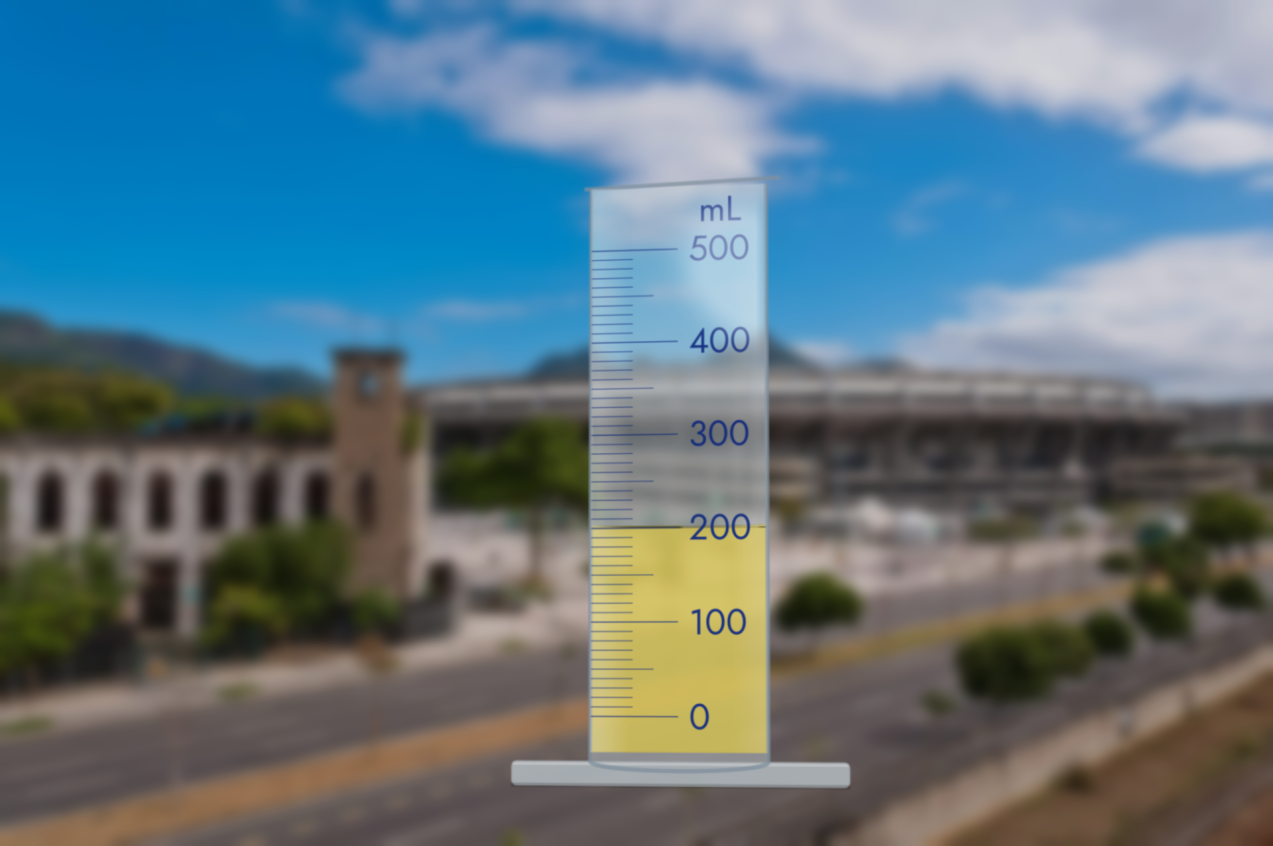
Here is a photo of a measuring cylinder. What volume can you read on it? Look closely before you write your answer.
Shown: 200 mL
